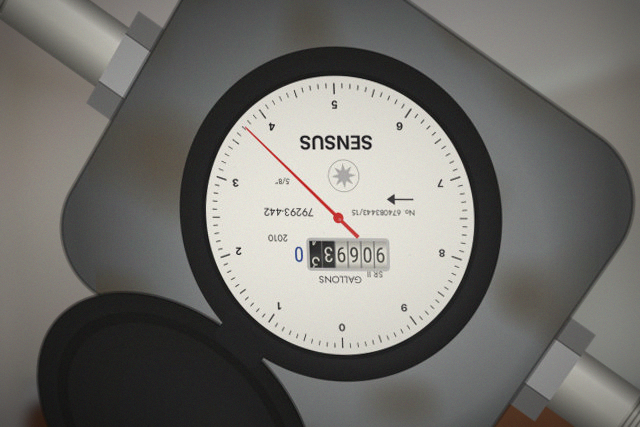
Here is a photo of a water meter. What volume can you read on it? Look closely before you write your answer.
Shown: 9069333.7 gal
